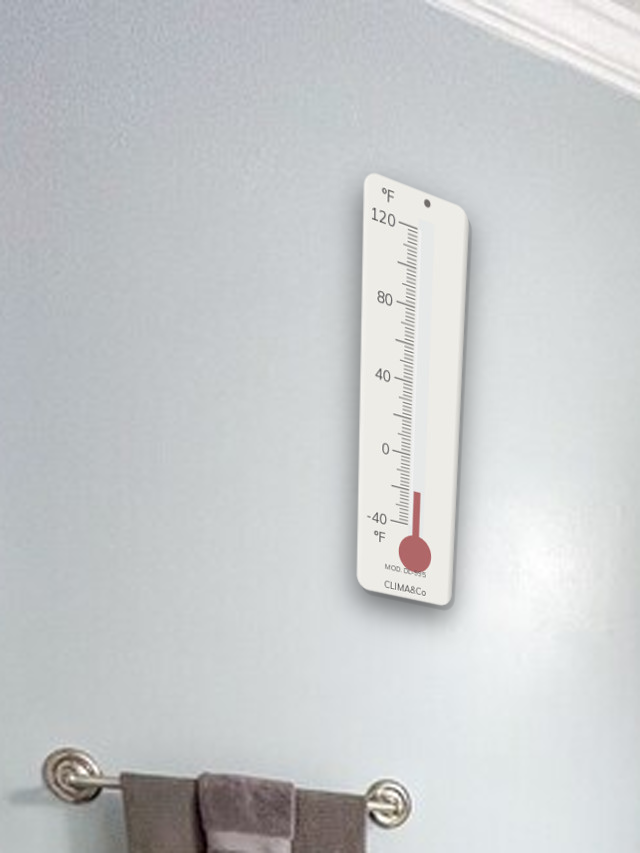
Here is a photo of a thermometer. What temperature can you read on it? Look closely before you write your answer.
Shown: -20 °F
